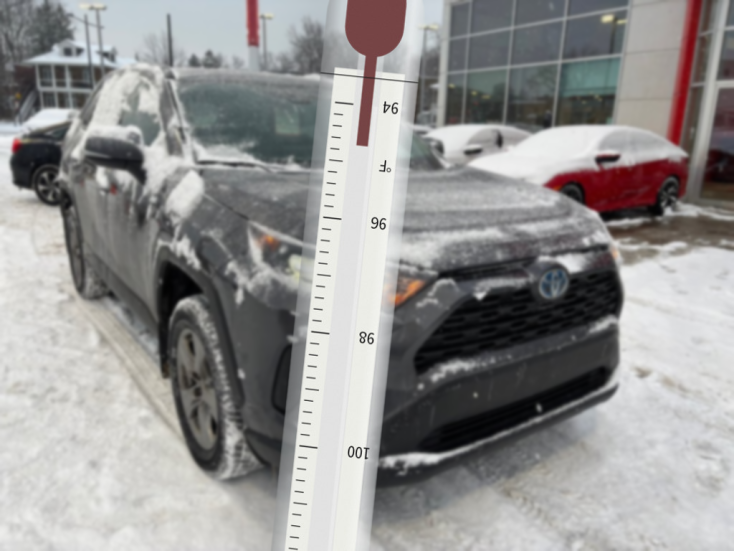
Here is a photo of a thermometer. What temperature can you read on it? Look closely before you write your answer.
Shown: 94.7 °F
